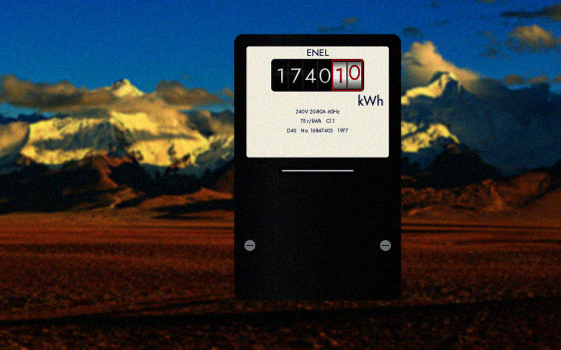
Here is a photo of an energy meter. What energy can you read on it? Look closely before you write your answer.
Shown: 1740.10 kWh
